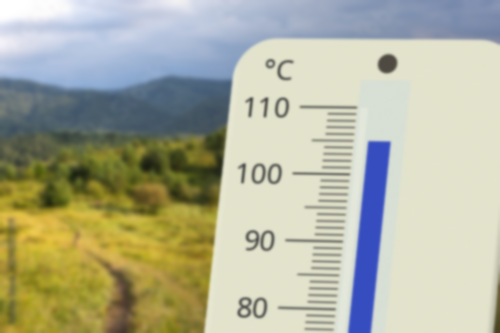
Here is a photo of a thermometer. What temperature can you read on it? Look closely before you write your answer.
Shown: 105 °C
